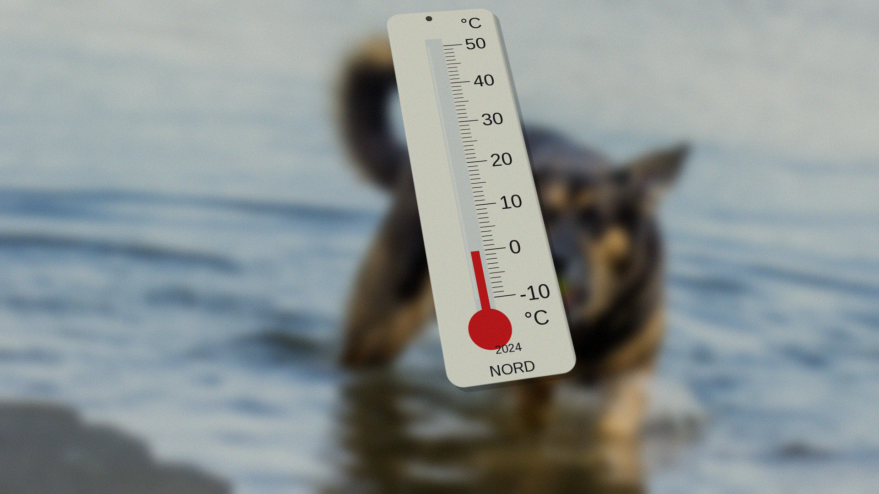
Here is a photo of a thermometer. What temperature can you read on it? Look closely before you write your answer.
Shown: 0 °C
